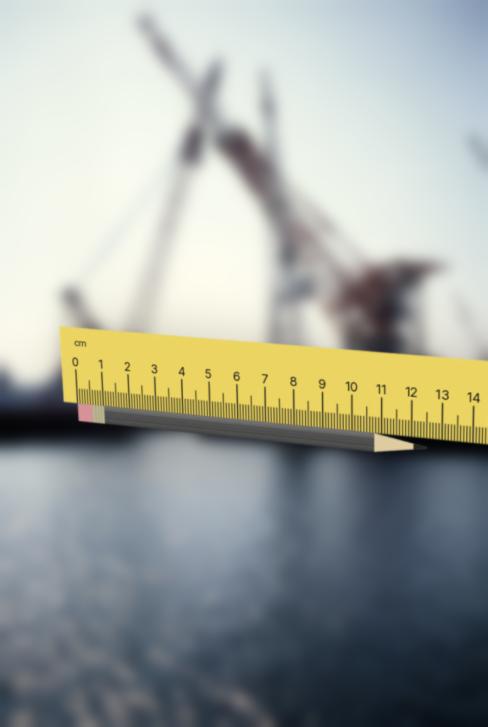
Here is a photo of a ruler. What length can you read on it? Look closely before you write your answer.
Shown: 12.5 cm
